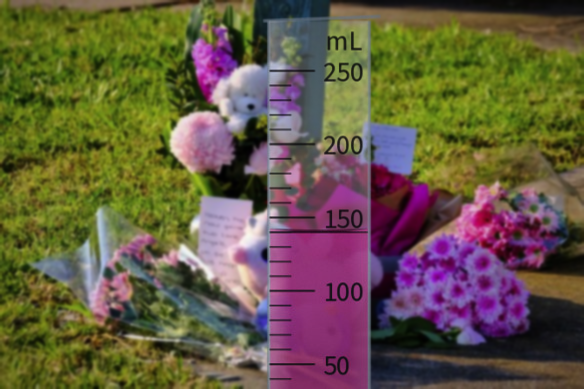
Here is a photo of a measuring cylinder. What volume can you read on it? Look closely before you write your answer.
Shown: 140 mL
